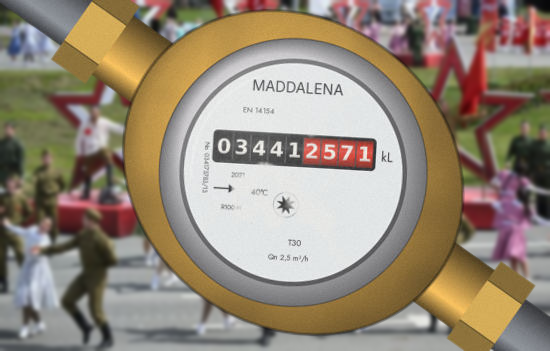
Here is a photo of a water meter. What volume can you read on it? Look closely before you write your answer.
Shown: 3441.2571 kL
